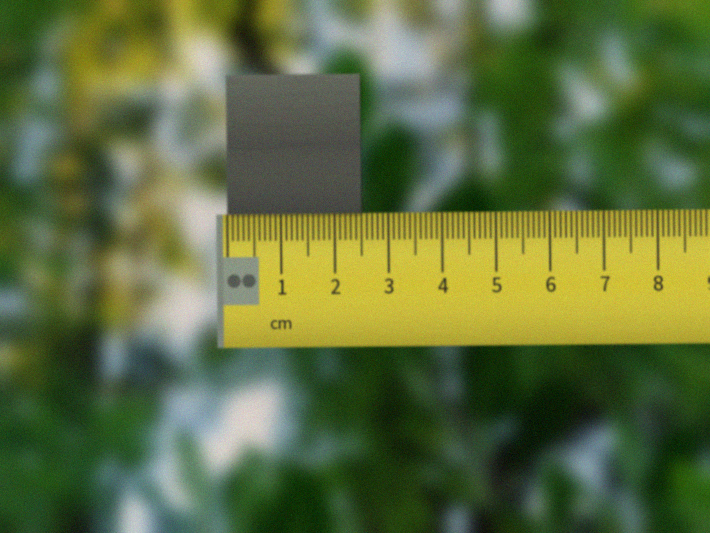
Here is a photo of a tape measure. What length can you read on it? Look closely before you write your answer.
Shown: 2.5 cm
